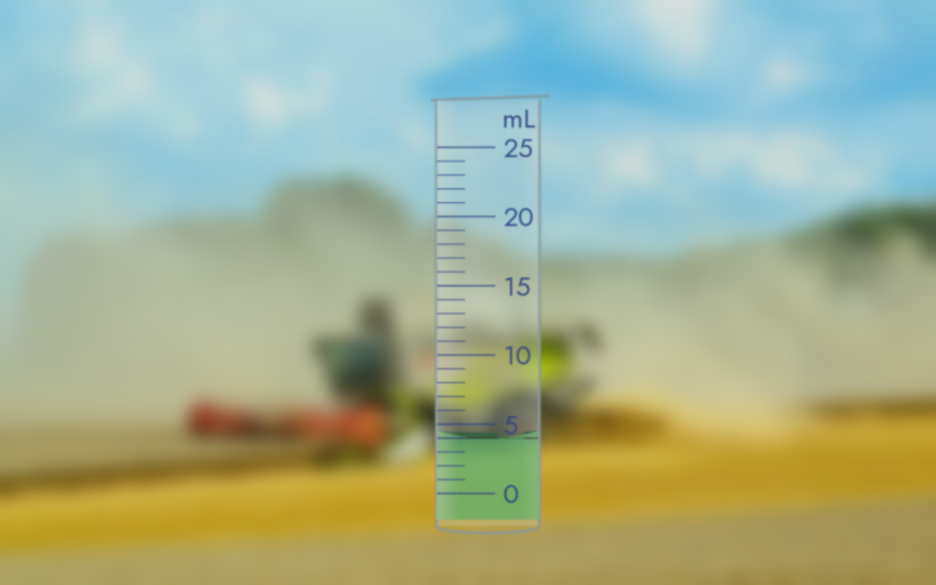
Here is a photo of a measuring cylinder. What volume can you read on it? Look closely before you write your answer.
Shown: 4 mL
